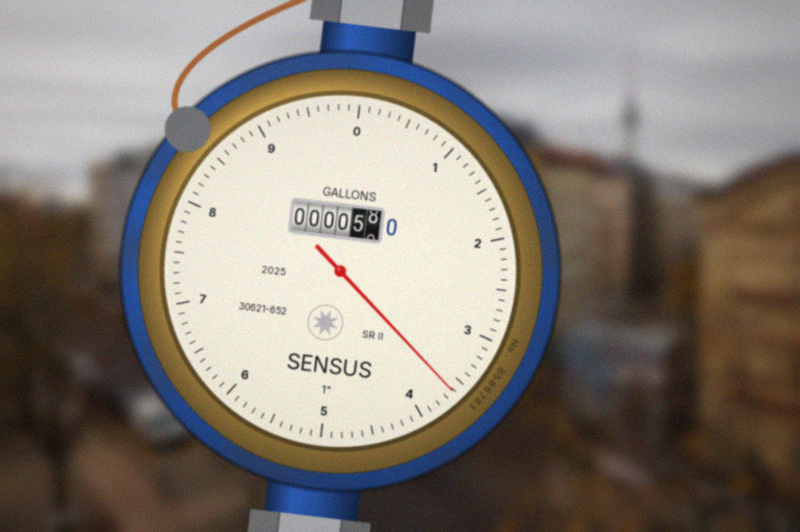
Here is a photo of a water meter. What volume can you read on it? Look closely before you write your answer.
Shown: 583.6 gal
